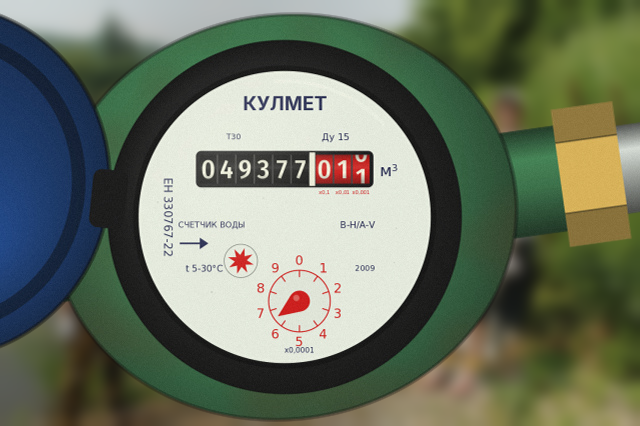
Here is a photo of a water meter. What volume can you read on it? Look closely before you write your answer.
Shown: 49377.0106 m³
